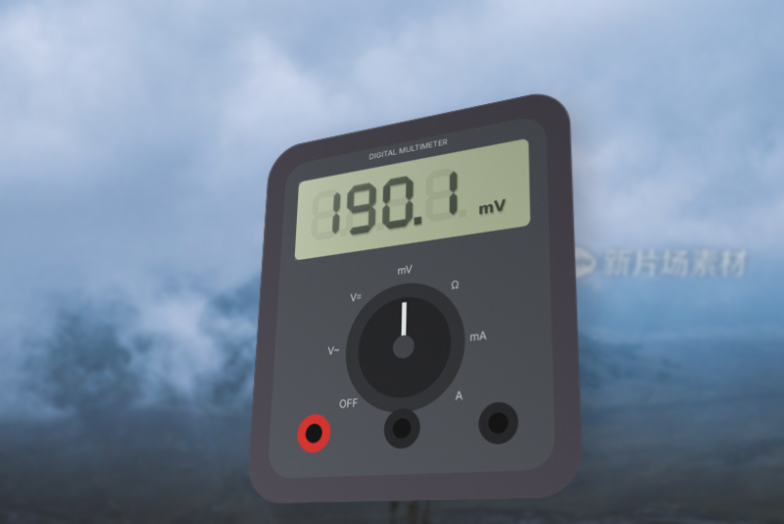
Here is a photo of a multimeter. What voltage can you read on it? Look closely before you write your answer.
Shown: 190.1 mV
